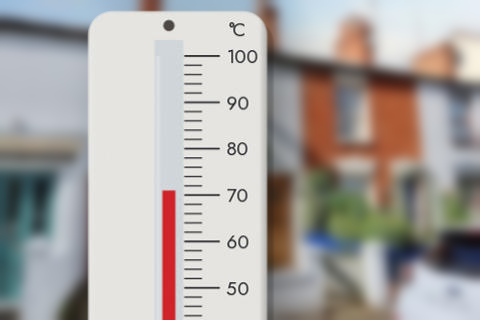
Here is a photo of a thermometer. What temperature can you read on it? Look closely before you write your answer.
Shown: 71 °C
